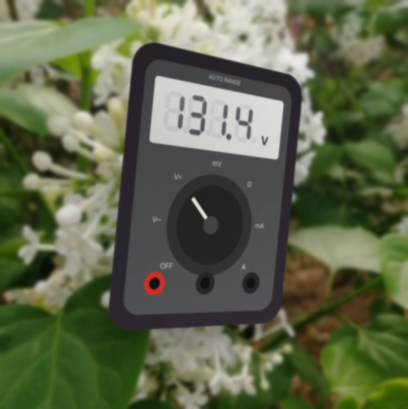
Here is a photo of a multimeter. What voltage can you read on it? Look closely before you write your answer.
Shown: 131.4 V
